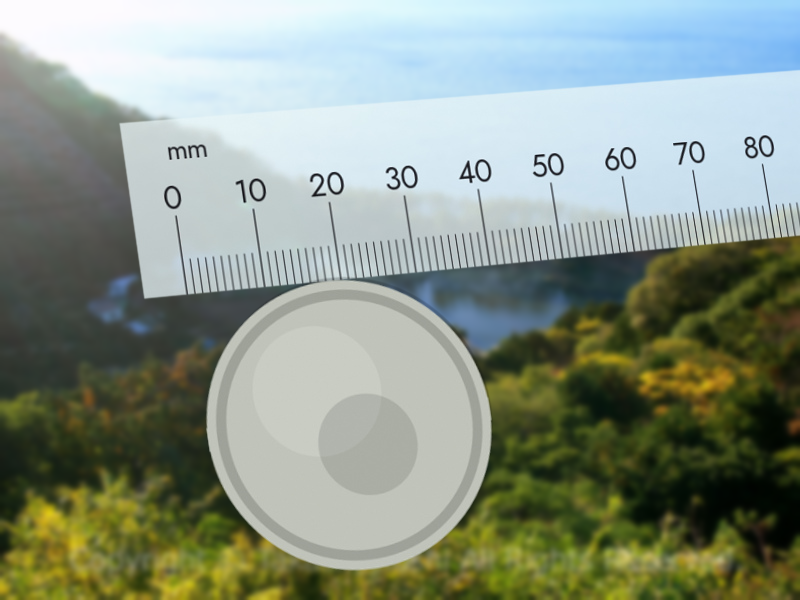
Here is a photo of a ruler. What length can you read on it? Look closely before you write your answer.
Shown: 37 mm
